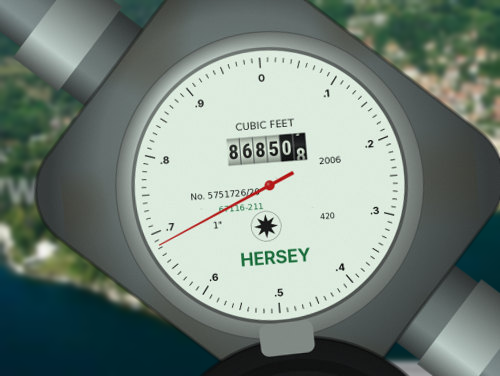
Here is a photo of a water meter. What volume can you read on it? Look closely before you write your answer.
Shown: 868507.68 ft³
